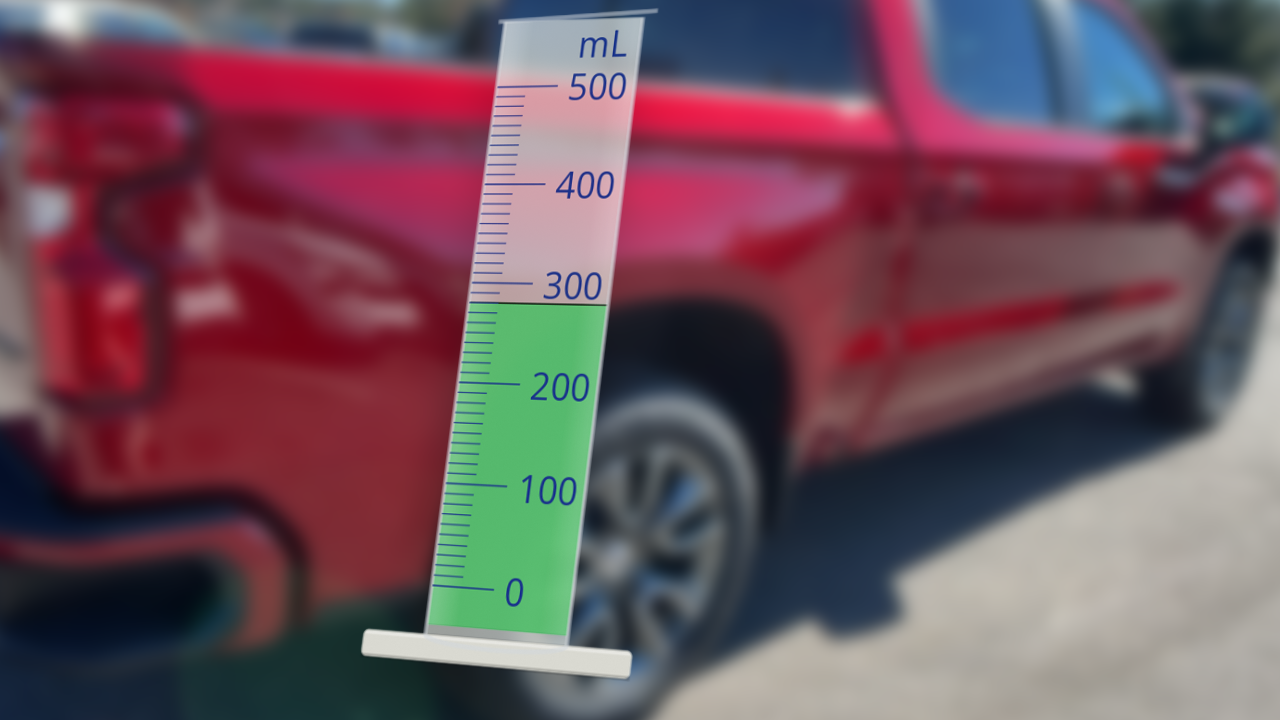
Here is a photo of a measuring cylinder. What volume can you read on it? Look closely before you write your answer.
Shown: 280 mL
